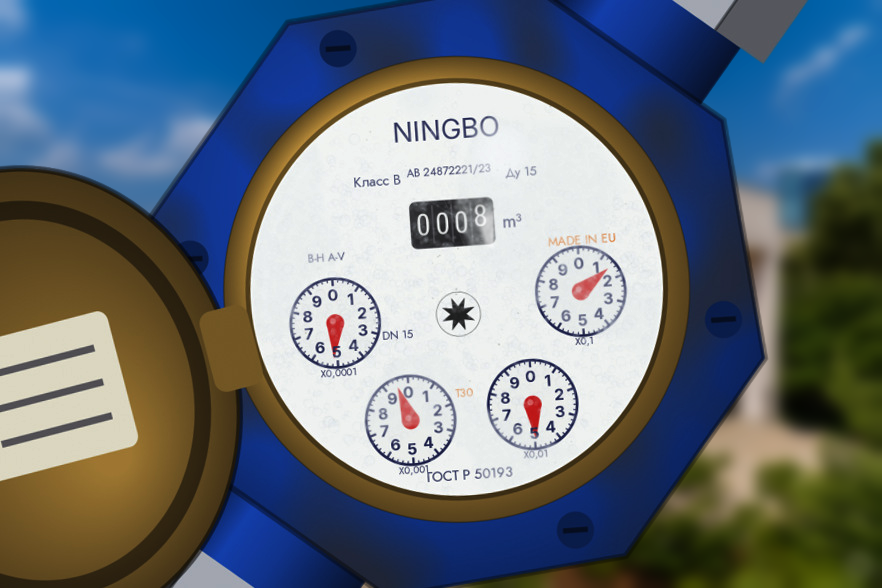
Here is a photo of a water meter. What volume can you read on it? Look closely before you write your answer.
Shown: 8.1495 m³
